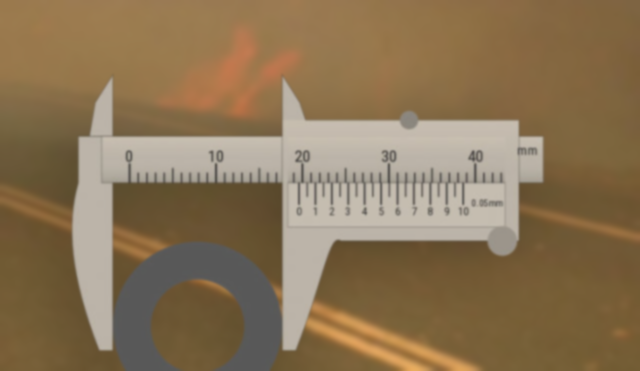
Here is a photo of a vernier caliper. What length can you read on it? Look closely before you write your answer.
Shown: 19.6 mm
